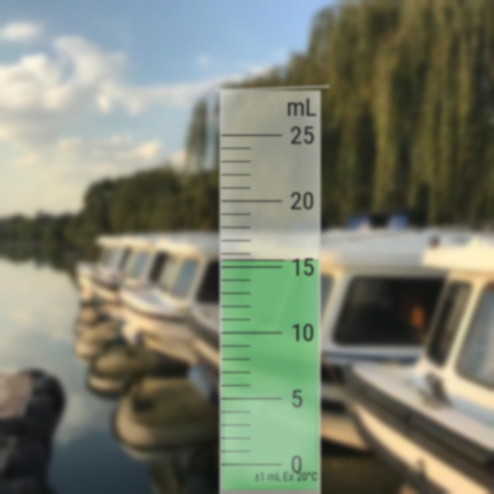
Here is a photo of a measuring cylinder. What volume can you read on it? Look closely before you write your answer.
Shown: 15.5 mL
